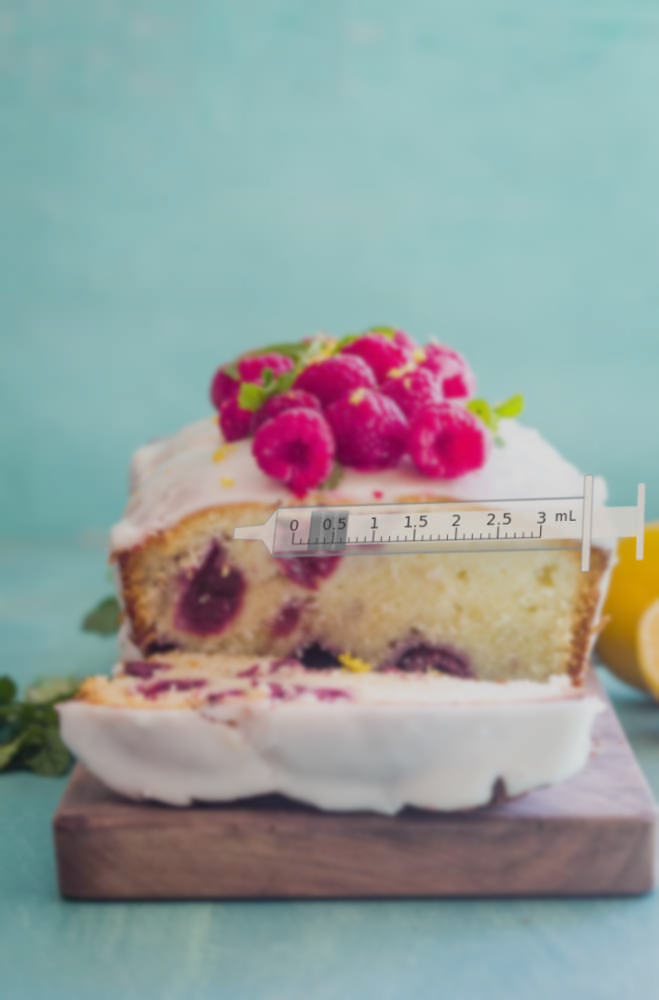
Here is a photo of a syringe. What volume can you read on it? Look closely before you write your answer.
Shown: 0.2 mL
